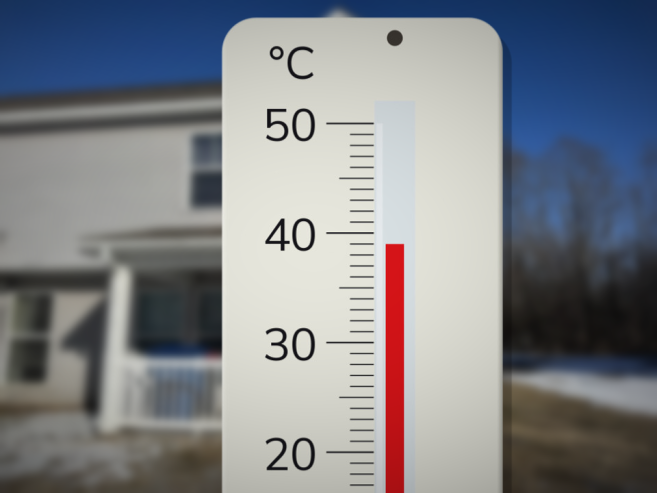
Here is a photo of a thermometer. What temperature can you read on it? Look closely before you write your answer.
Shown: 39 °C
